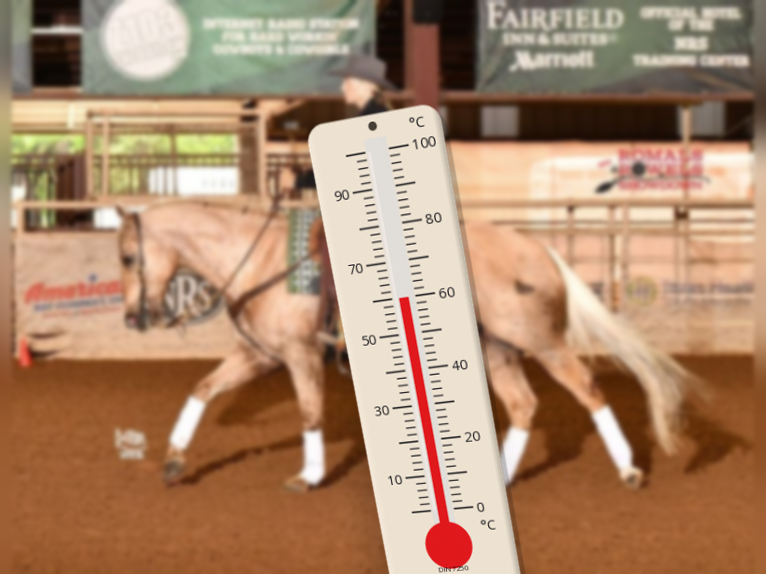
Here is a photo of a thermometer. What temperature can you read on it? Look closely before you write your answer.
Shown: 60 °C
